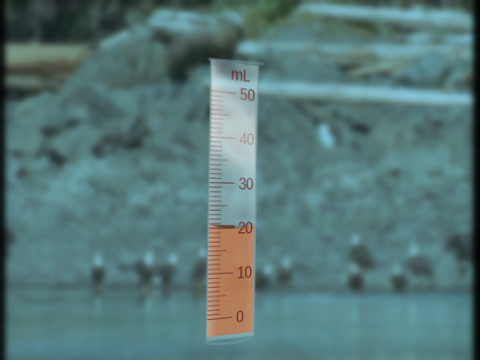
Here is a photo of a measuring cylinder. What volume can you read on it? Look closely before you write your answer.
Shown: 20 mL
